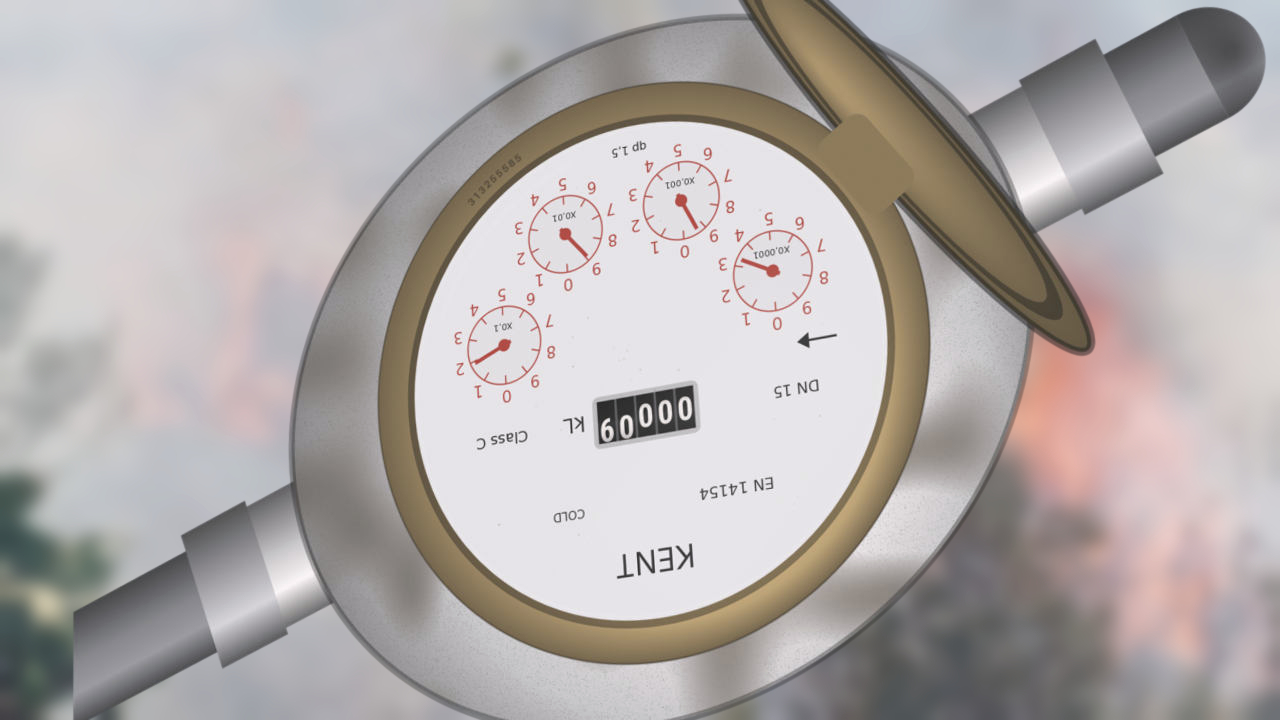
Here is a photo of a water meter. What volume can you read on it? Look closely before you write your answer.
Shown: 9.1893 kL
